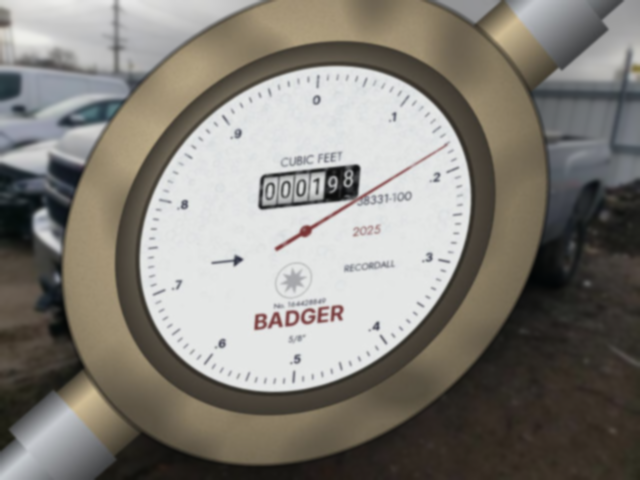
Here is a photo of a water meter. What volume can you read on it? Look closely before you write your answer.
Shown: 198.17 ft³
